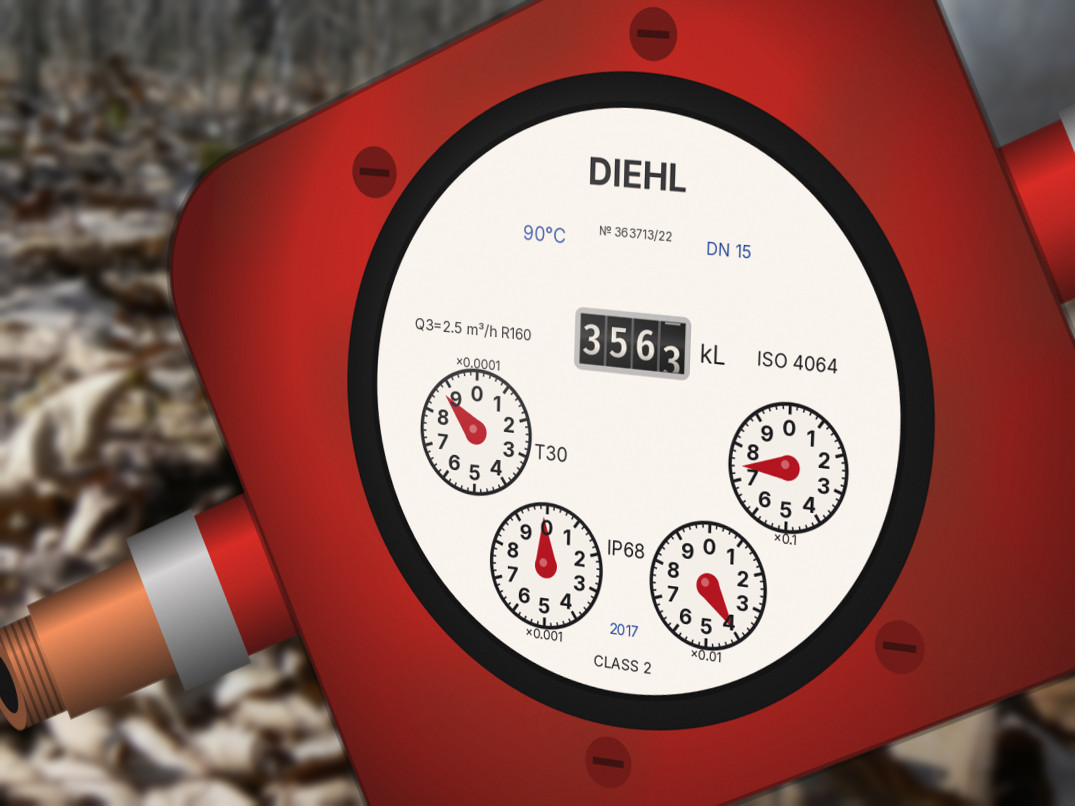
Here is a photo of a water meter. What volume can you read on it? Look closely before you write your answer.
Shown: 3562.7398 kL
